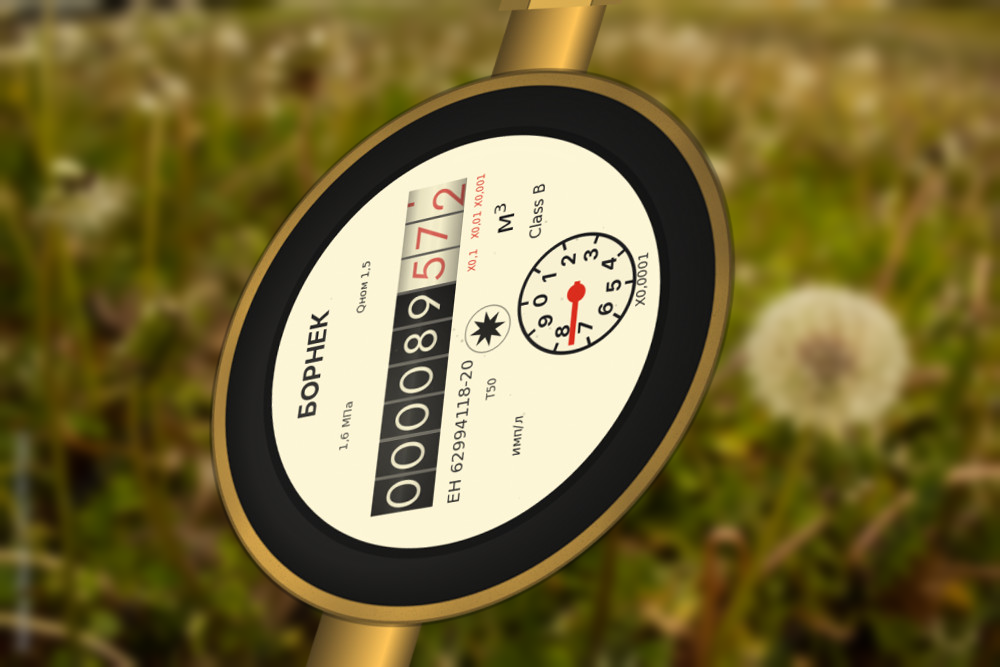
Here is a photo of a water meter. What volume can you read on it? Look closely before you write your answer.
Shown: 89.5717 m³
